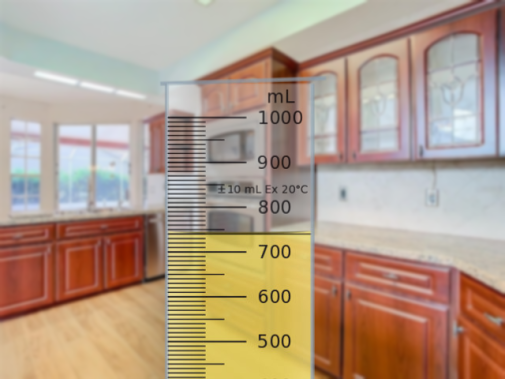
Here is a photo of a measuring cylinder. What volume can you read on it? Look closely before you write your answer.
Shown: 740 mL
